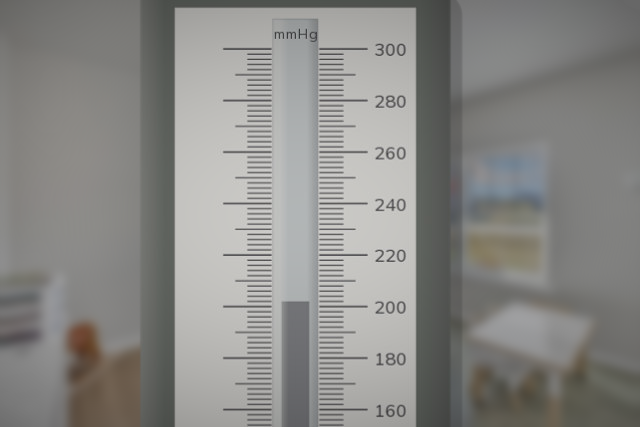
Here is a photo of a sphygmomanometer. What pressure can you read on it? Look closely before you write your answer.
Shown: 202 mmHg
